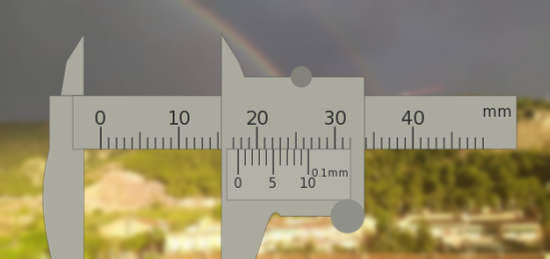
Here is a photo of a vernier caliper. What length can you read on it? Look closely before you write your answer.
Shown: 17.6 mm
